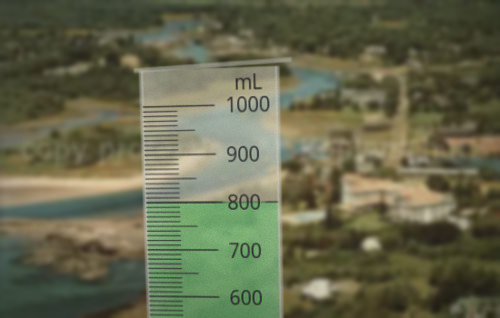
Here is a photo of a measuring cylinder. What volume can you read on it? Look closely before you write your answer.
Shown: 800 mL
